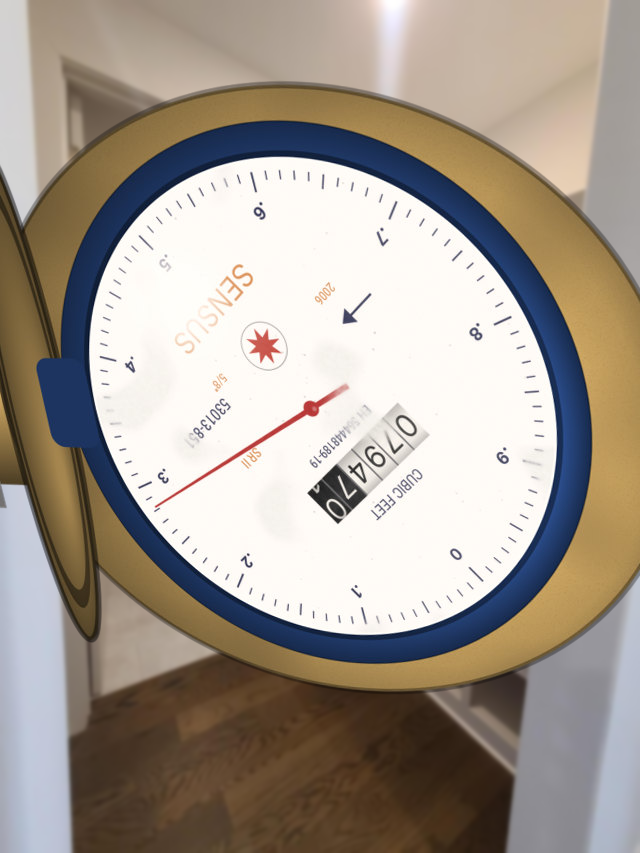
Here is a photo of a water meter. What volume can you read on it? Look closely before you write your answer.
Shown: 79470.28 ft³
